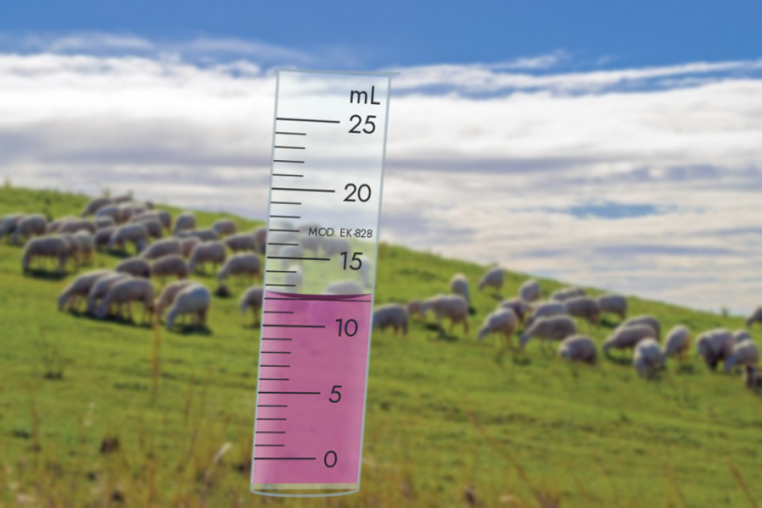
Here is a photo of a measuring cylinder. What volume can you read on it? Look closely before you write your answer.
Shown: 12 mL
